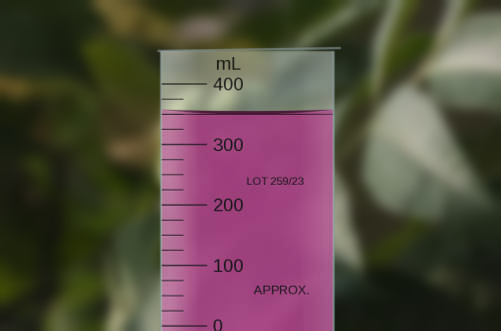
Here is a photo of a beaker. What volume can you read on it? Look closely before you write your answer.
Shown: 350 mL
